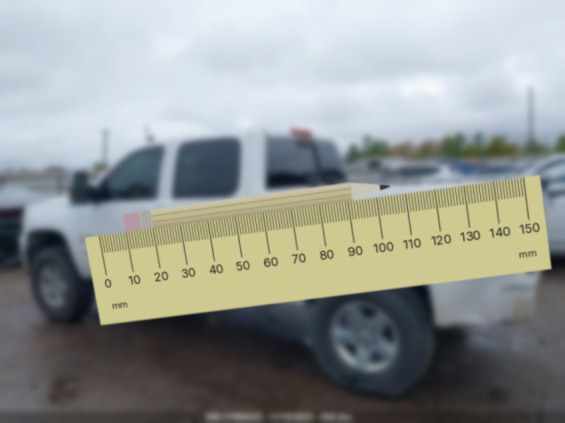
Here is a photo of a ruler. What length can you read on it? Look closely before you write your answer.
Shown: 95 mm
